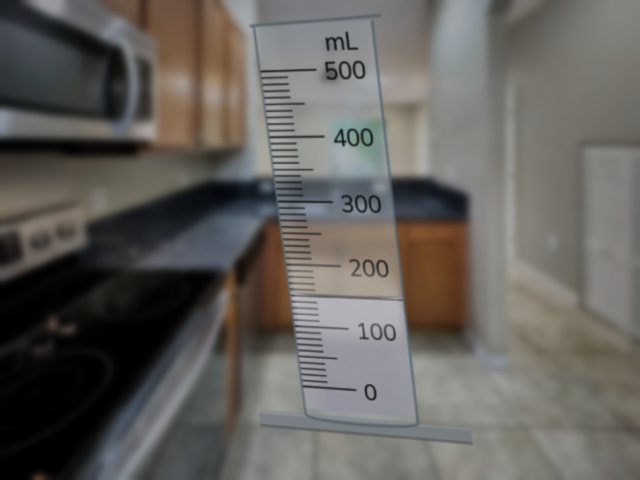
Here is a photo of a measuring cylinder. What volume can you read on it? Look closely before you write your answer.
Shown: 150 mL
